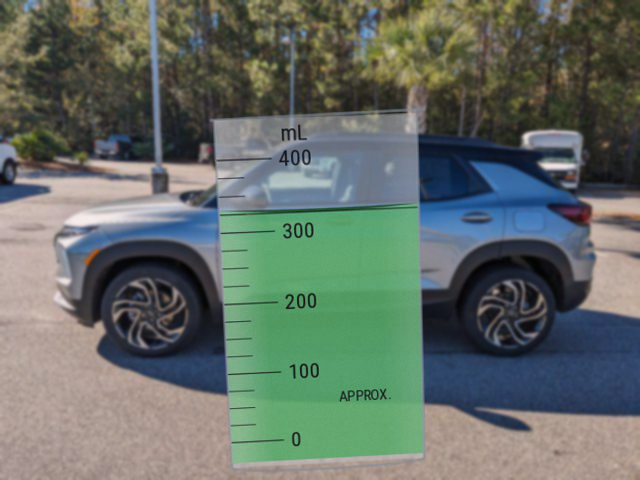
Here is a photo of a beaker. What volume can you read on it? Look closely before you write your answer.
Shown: 325 mL
